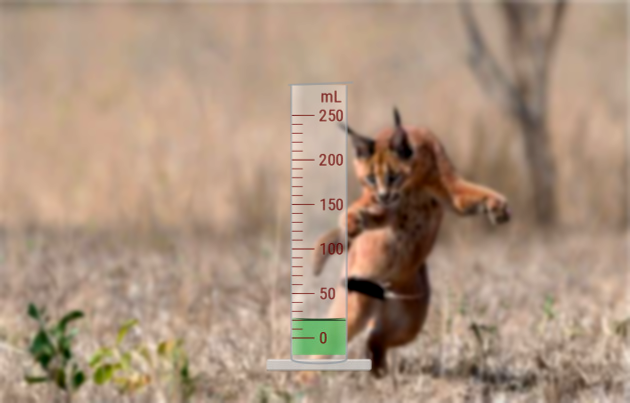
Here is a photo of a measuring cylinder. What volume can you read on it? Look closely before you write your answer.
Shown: 20 mL
